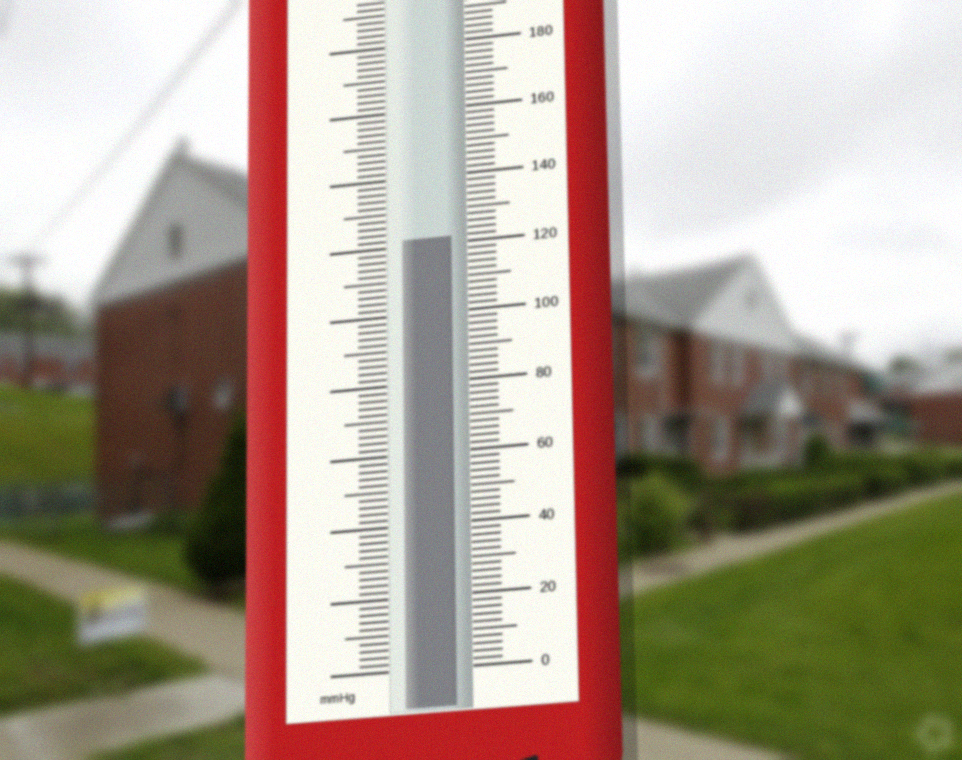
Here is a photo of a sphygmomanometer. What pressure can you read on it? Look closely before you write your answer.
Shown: 122 mmHg
